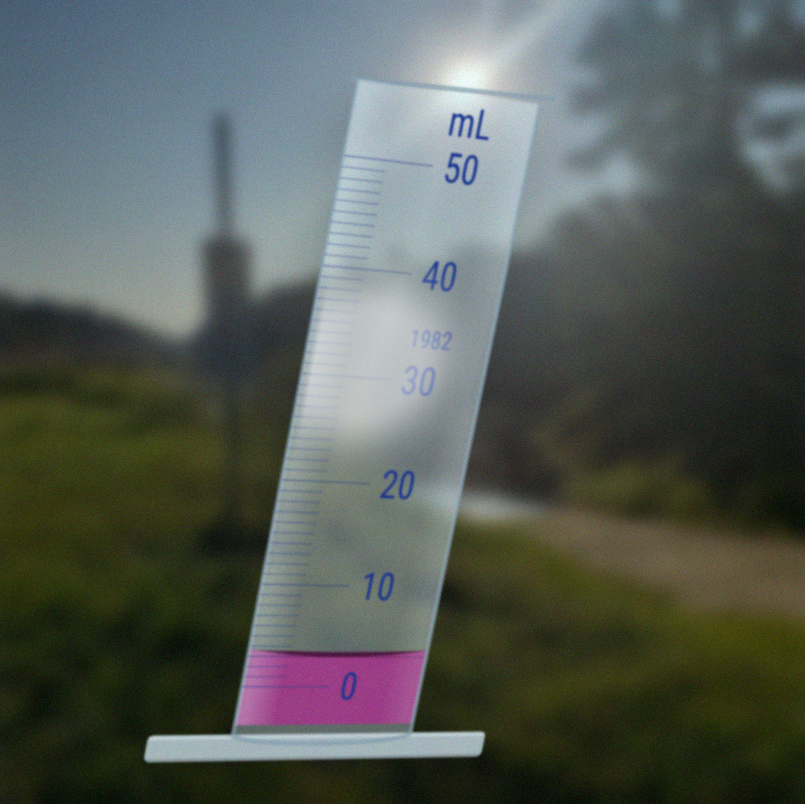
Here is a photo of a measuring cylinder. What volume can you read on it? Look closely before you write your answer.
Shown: 3 mL
